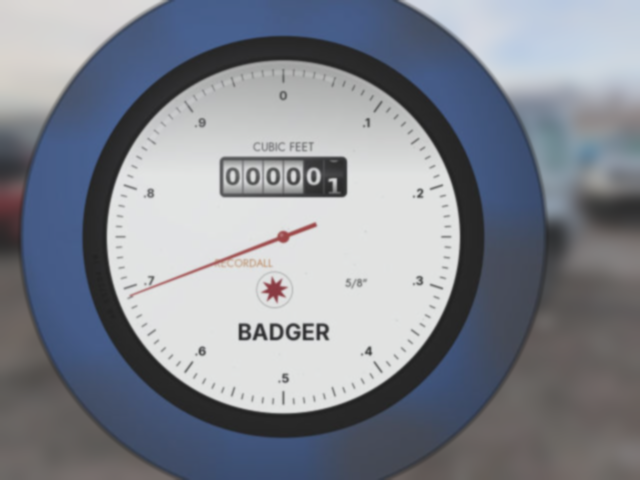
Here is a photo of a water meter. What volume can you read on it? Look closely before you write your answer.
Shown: 0.69 ft³
